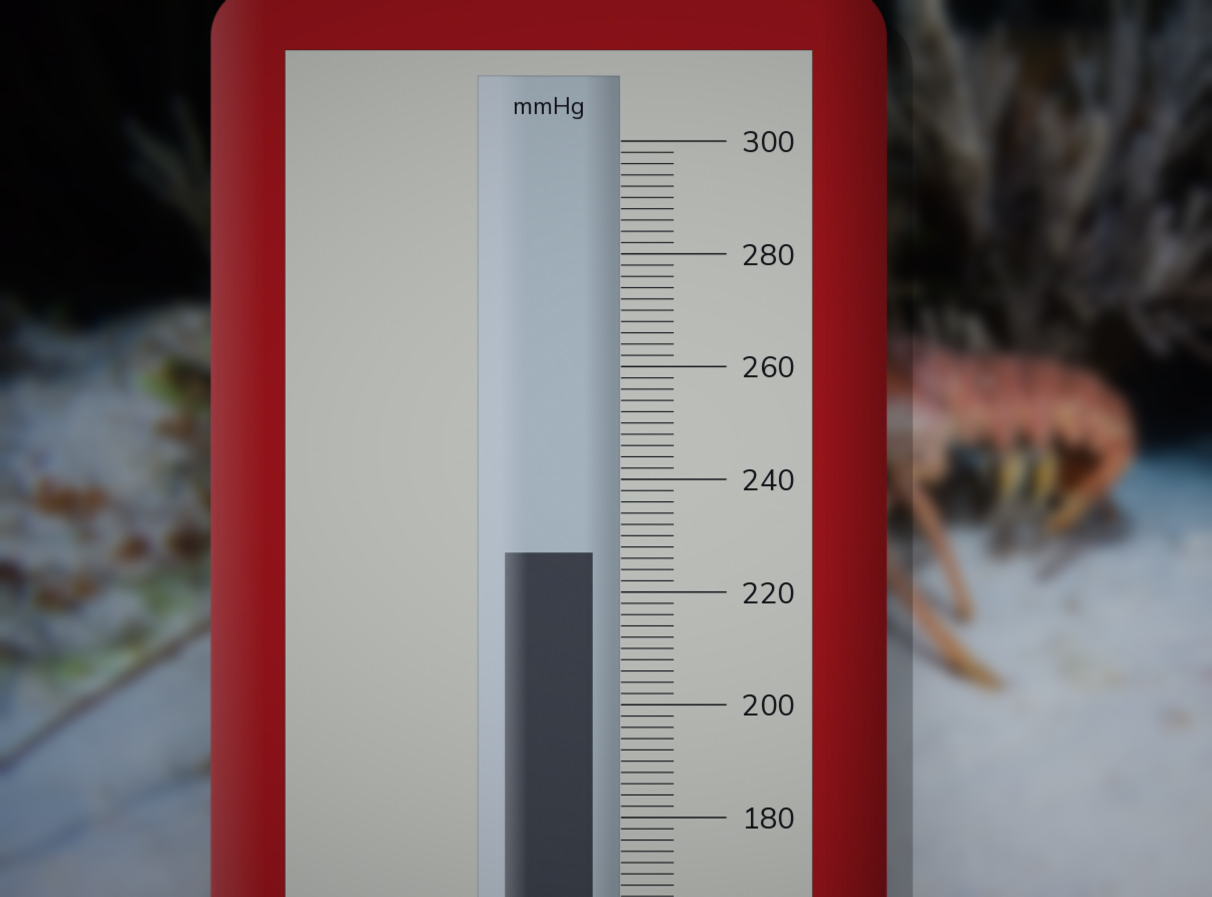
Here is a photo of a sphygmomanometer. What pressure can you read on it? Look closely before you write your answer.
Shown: 227 mmHg
